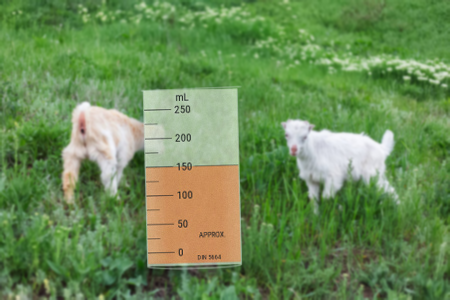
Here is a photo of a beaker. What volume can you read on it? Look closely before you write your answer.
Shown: 150 mL
